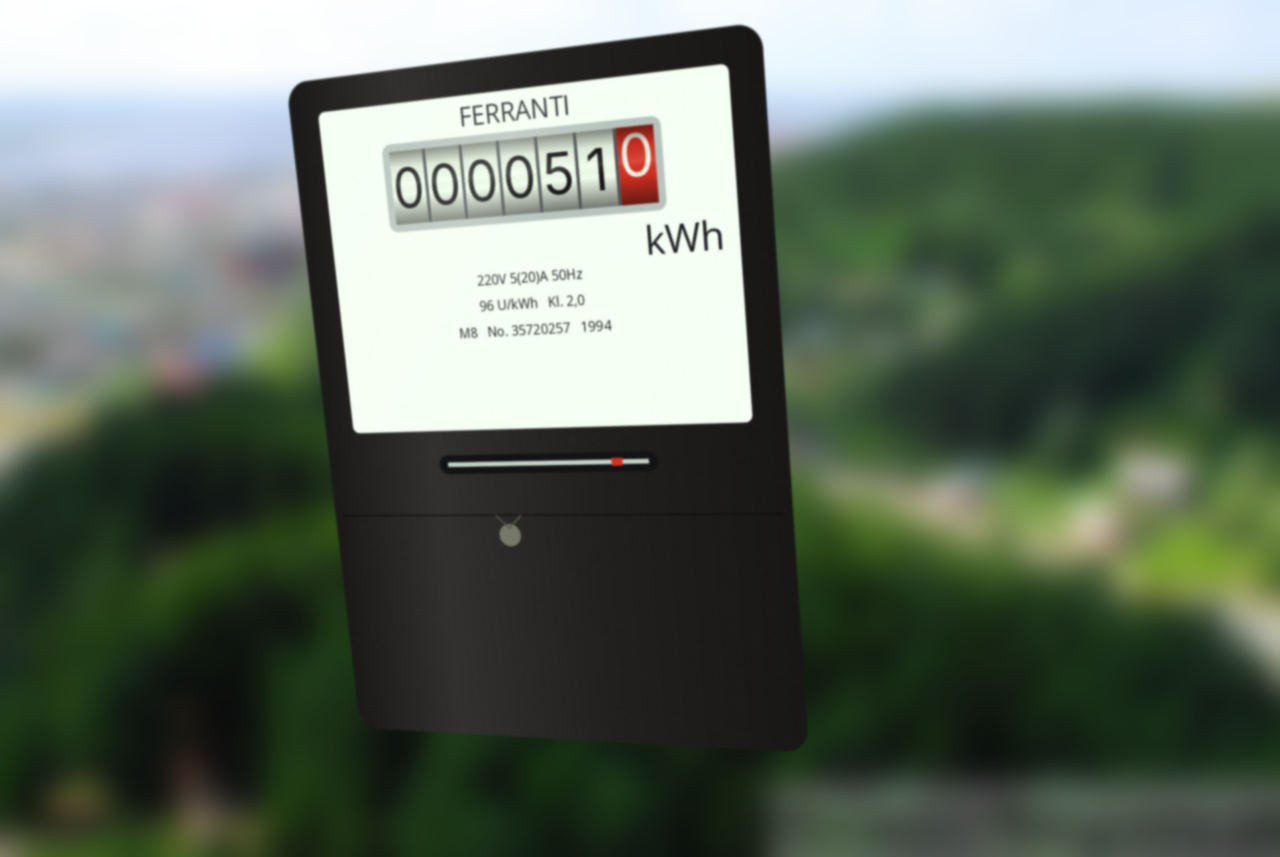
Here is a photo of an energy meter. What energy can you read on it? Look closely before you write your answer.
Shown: 51.0 kWh
